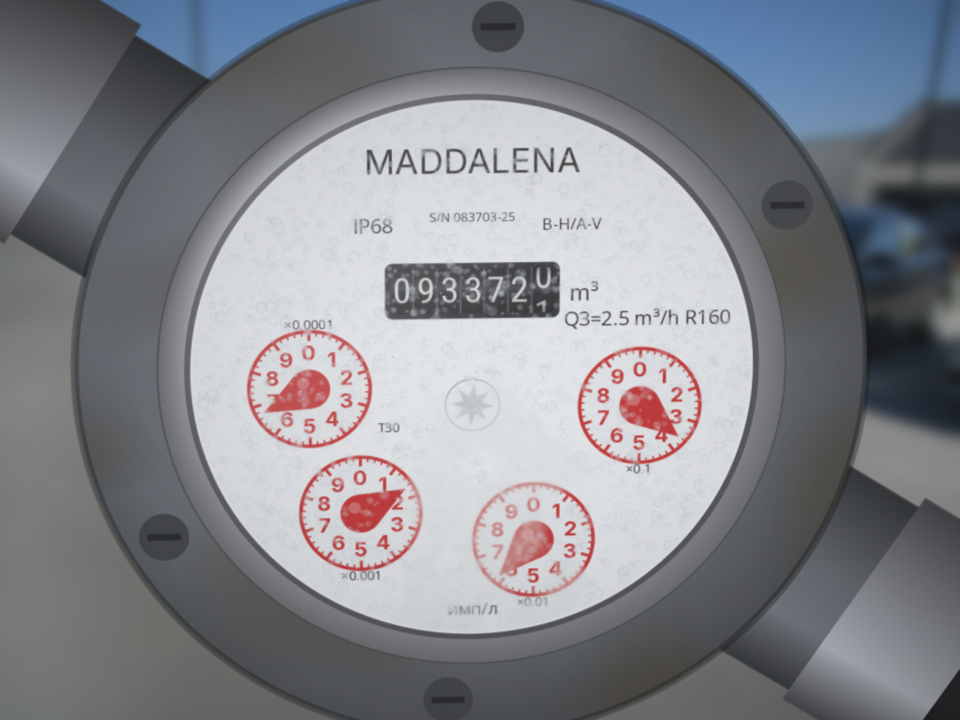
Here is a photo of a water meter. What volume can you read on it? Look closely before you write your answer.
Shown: 933720.3616 m³
